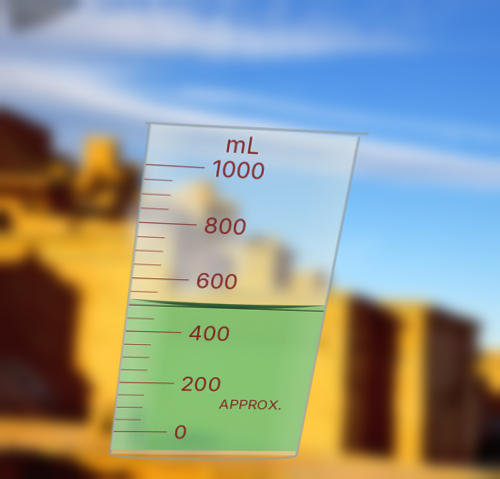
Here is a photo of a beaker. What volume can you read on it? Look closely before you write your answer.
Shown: 500 mL
